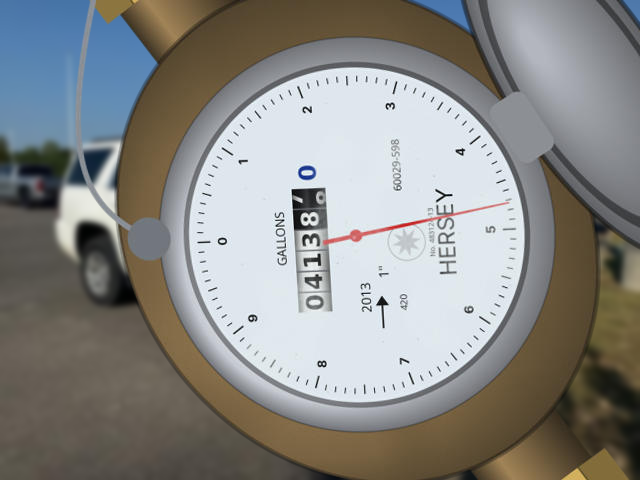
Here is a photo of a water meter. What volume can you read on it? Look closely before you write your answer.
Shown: 413874.7 gal
